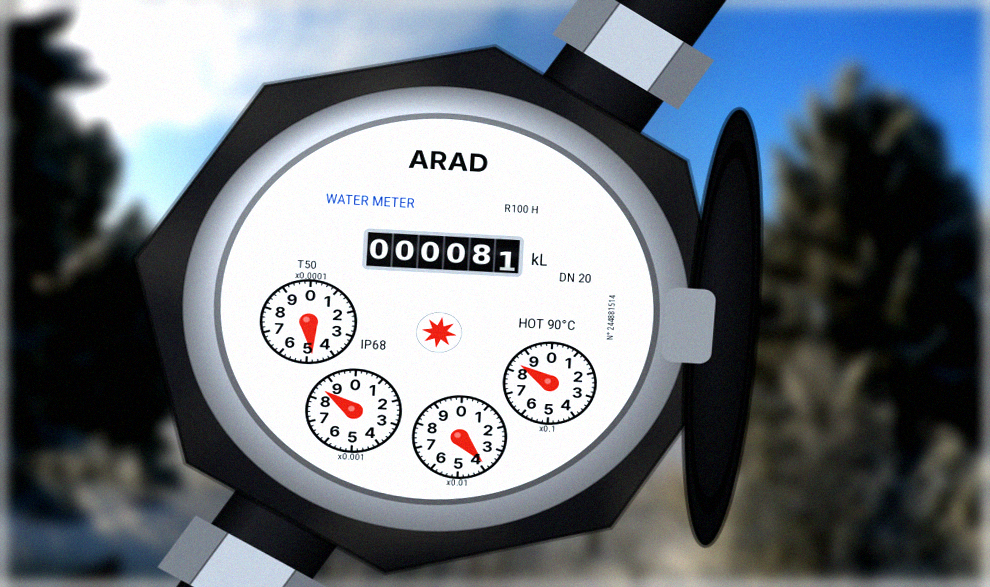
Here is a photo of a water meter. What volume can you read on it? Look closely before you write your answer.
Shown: 80.8384 kL
